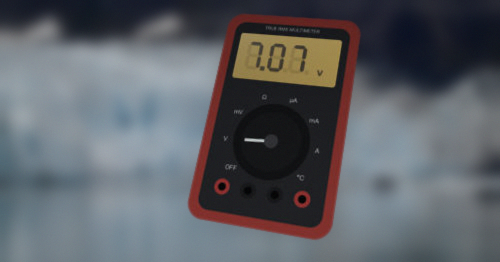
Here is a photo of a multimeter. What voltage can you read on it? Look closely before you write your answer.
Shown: 7.07 V
